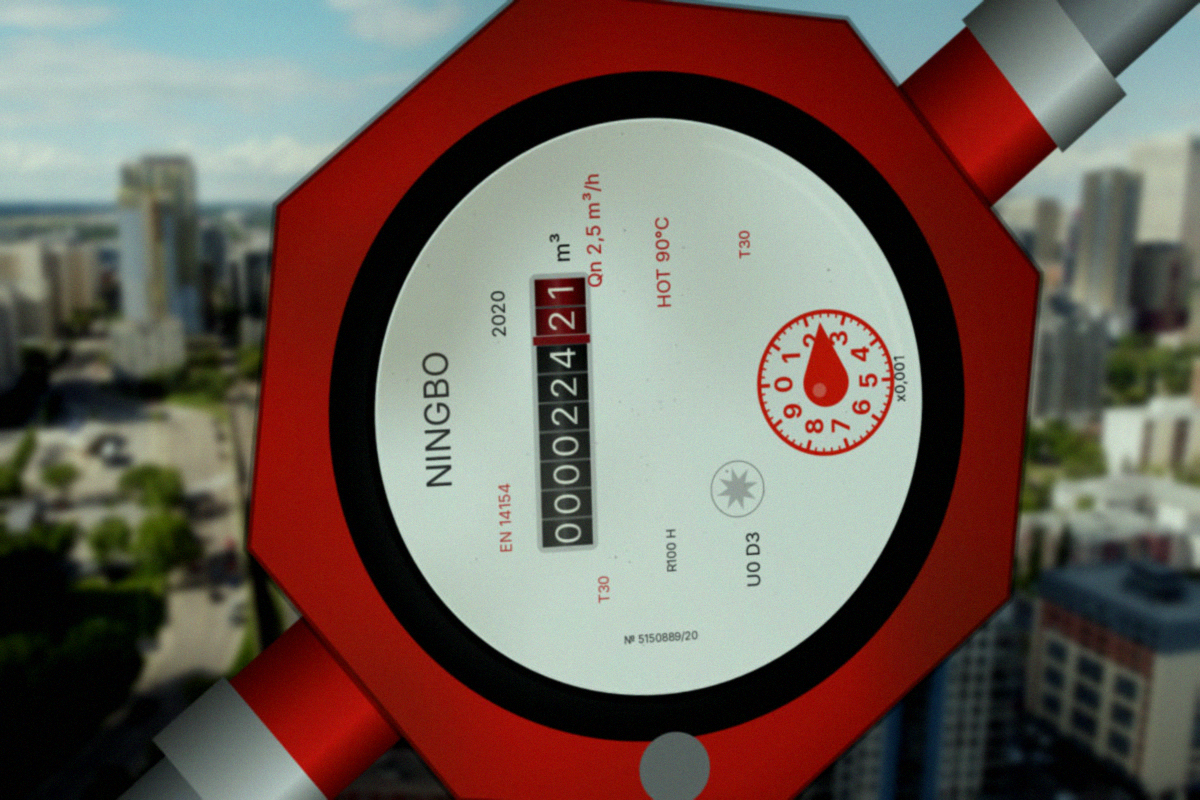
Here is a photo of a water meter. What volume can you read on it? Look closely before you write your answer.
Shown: 224.212 m³
